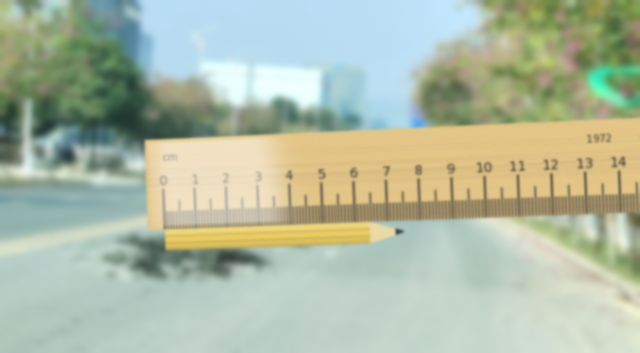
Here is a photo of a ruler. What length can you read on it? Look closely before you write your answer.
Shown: 7.5 cm
